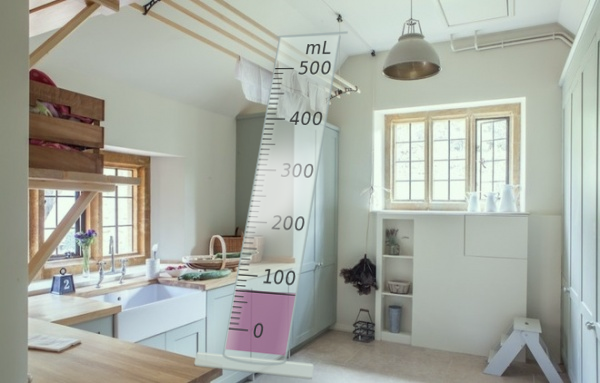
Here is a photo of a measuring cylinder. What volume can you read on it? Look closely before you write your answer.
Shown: 70 mL
